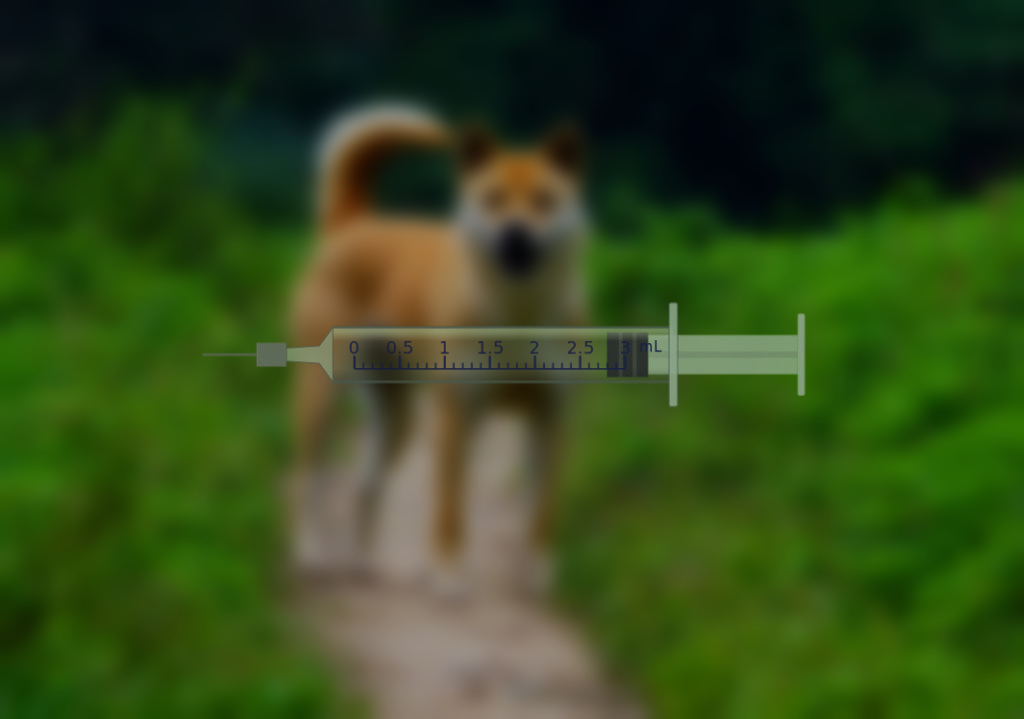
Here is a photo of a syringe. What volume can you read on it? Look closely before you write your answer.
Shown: 2.8 mL
